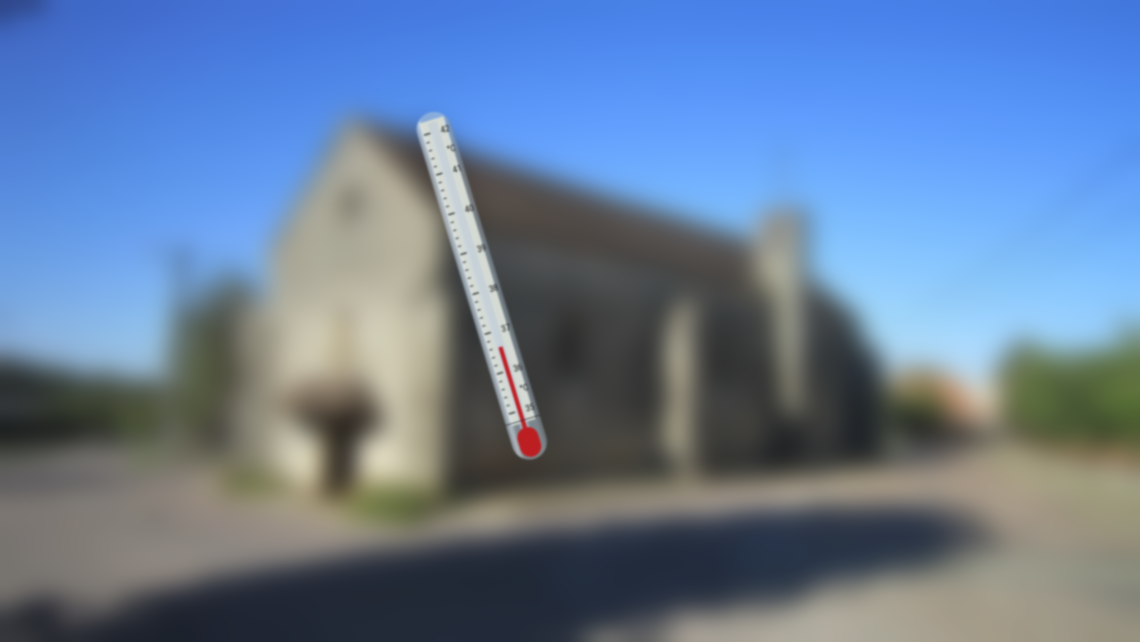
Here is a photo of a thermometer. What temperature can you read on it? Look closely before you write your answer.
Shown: 36.6 °C
